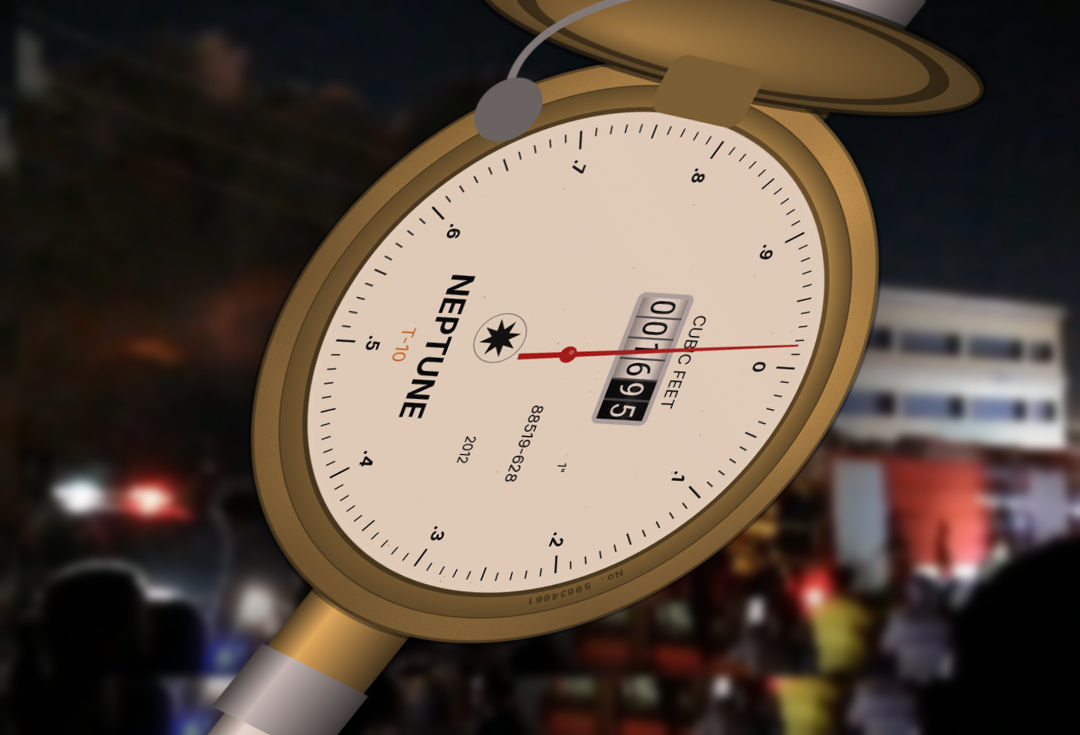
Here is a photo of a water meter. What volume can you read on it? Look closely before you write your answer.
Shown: 1694.98 ft³
